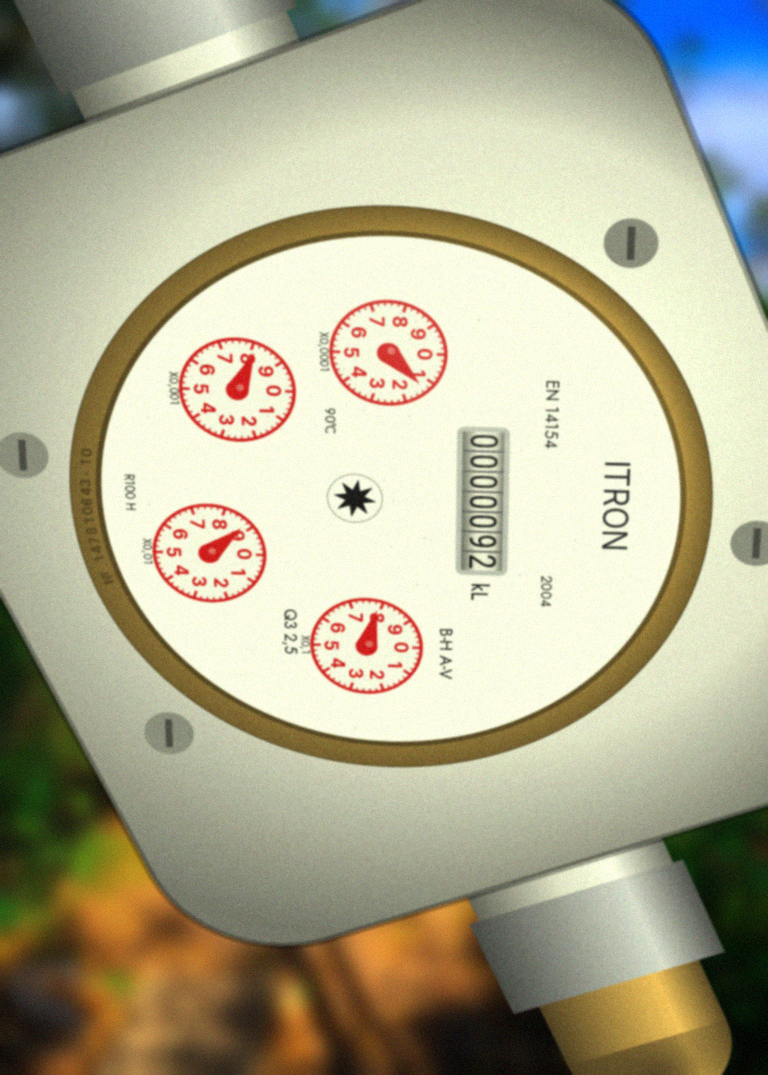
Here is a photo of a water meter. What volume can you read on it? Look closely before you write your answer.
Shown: 92.7881 kL
